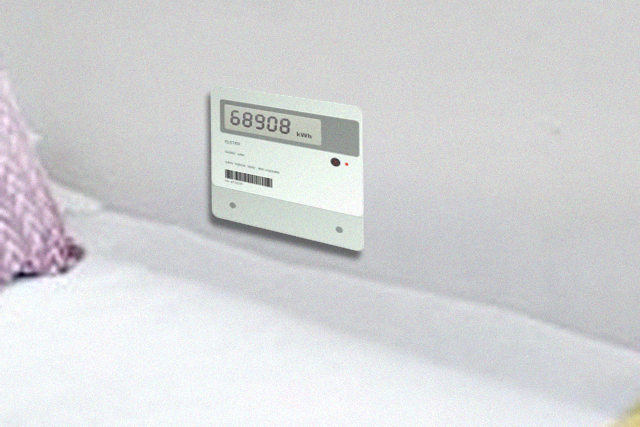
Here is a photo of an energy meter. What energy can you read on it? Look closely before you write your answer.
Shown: 68908 kWh
